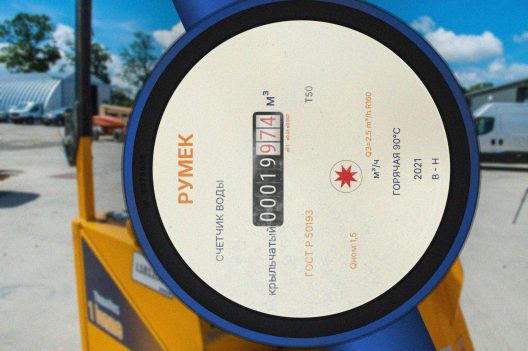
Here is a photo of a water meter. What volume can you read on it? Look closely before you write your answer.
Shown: 19.974 m³
